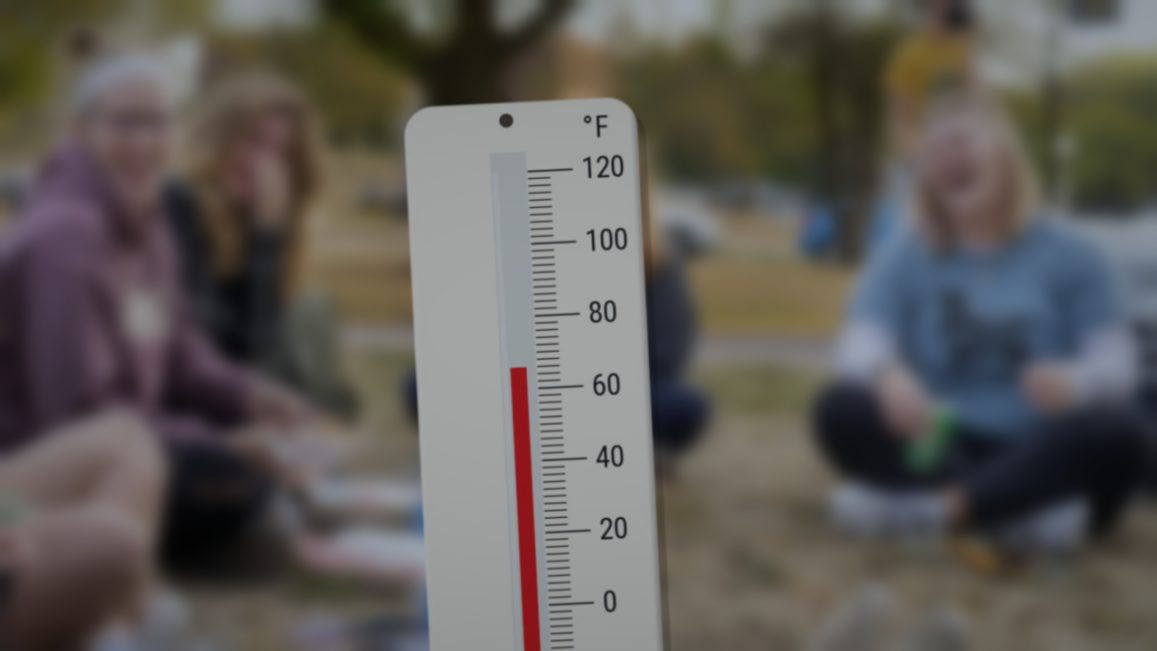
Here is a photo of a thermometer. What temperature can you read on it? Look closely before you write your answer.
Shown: 66 °F
